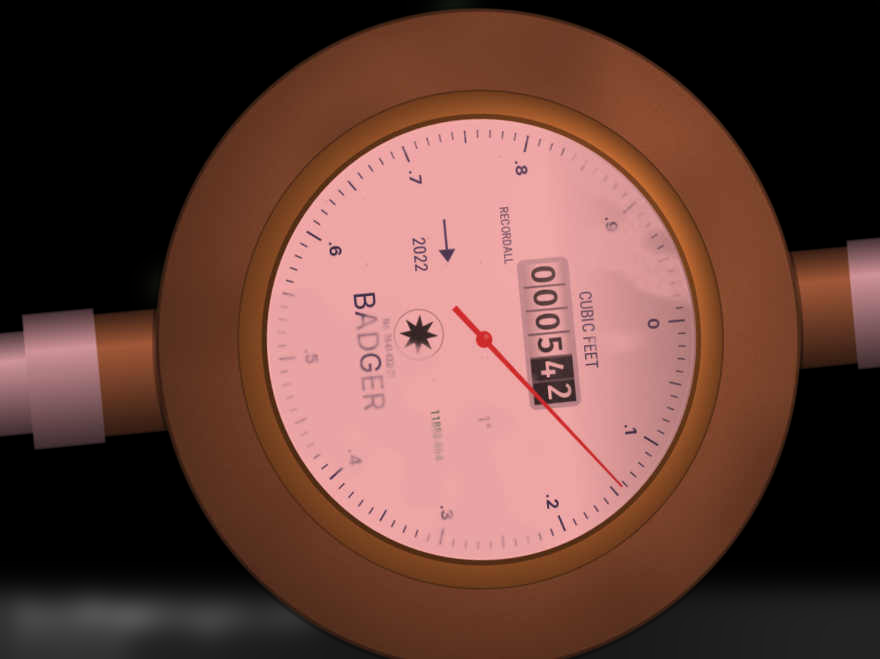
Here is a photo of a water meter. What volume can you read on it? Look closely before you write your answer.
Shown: 542.14 ft³
